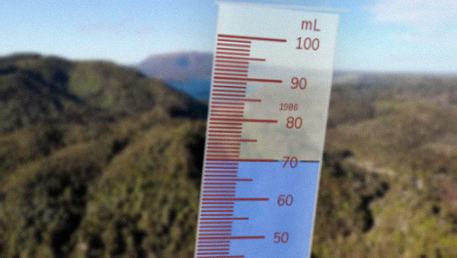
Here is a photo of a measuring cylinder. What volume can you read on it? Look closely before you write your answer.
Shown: 70 mL
